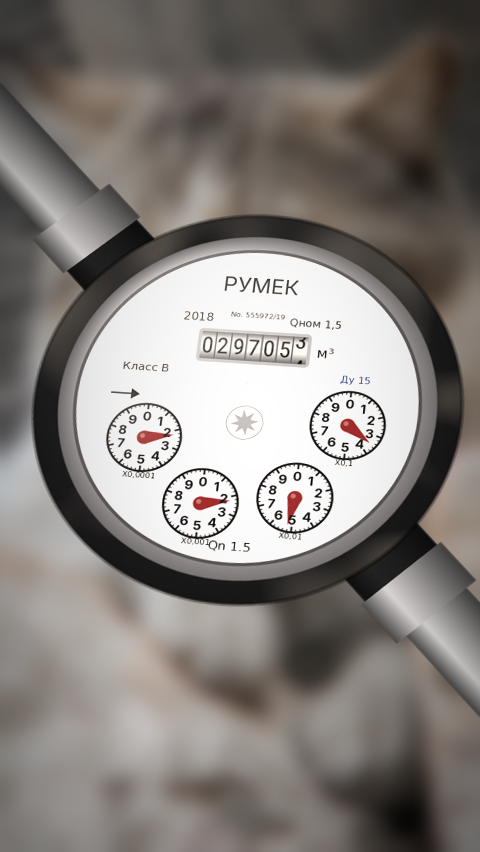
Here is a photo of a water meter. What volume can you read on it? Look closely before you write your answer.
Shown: 297053.3522 m³
